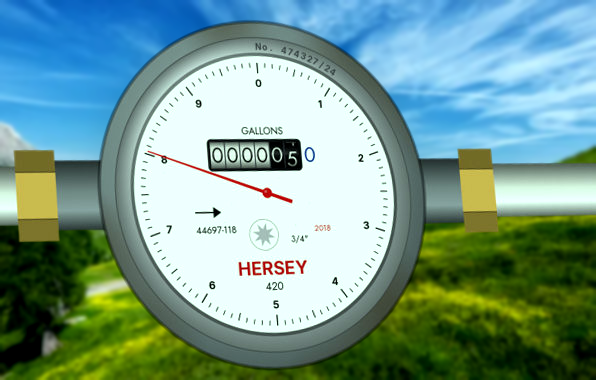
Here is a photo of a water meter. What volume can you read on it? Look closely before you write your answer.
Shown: 48.0 gal
